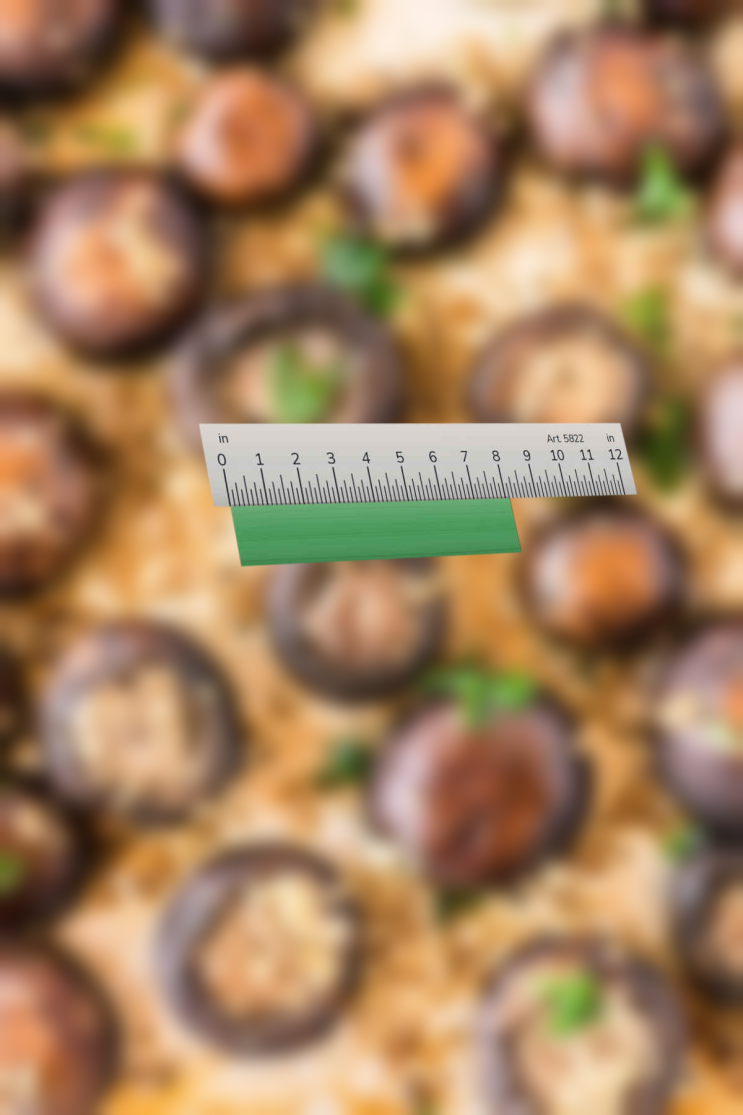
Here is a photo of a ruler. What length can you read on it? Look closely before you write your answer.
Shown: 8.125 in
